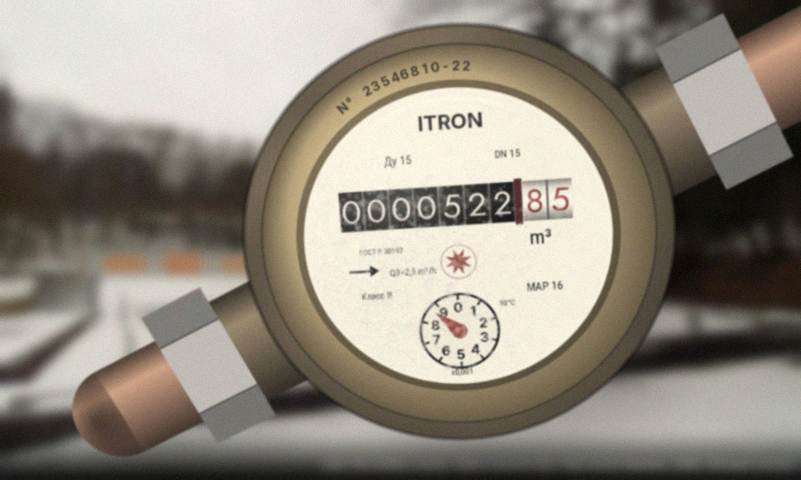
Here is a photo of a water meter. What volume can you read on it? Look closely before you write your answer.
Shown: 522.858 m³
